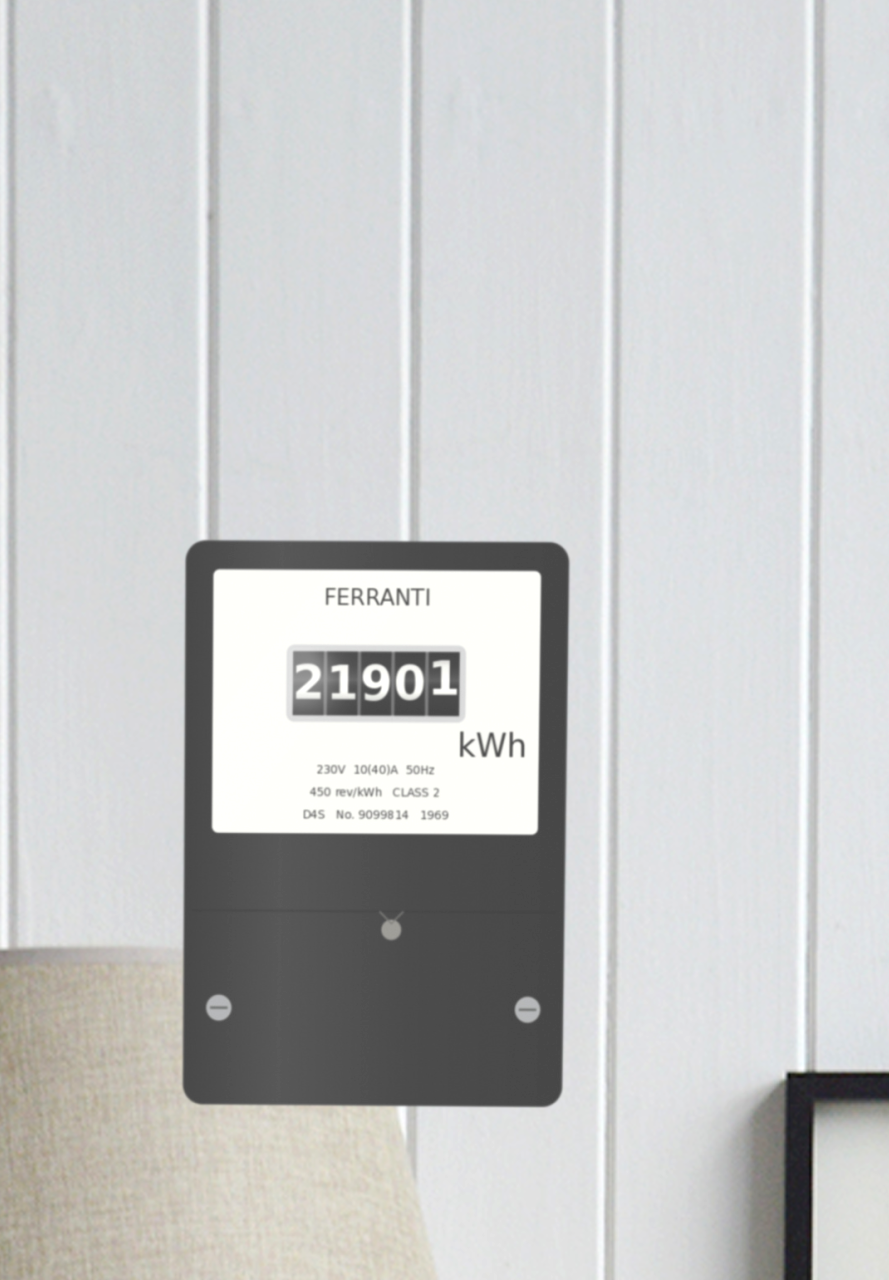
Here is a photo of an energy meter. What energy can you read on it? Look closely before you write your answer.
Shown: 21901 kWh
